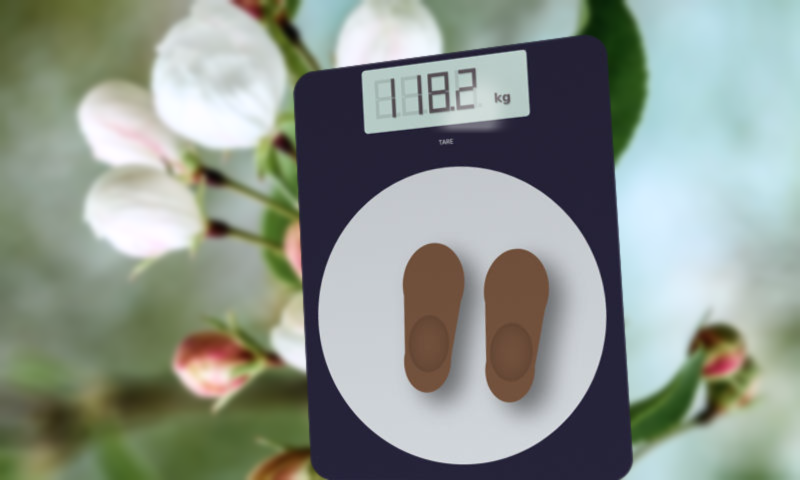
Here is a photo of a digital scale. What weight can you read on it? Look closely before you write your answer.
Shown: 118.2 kg
